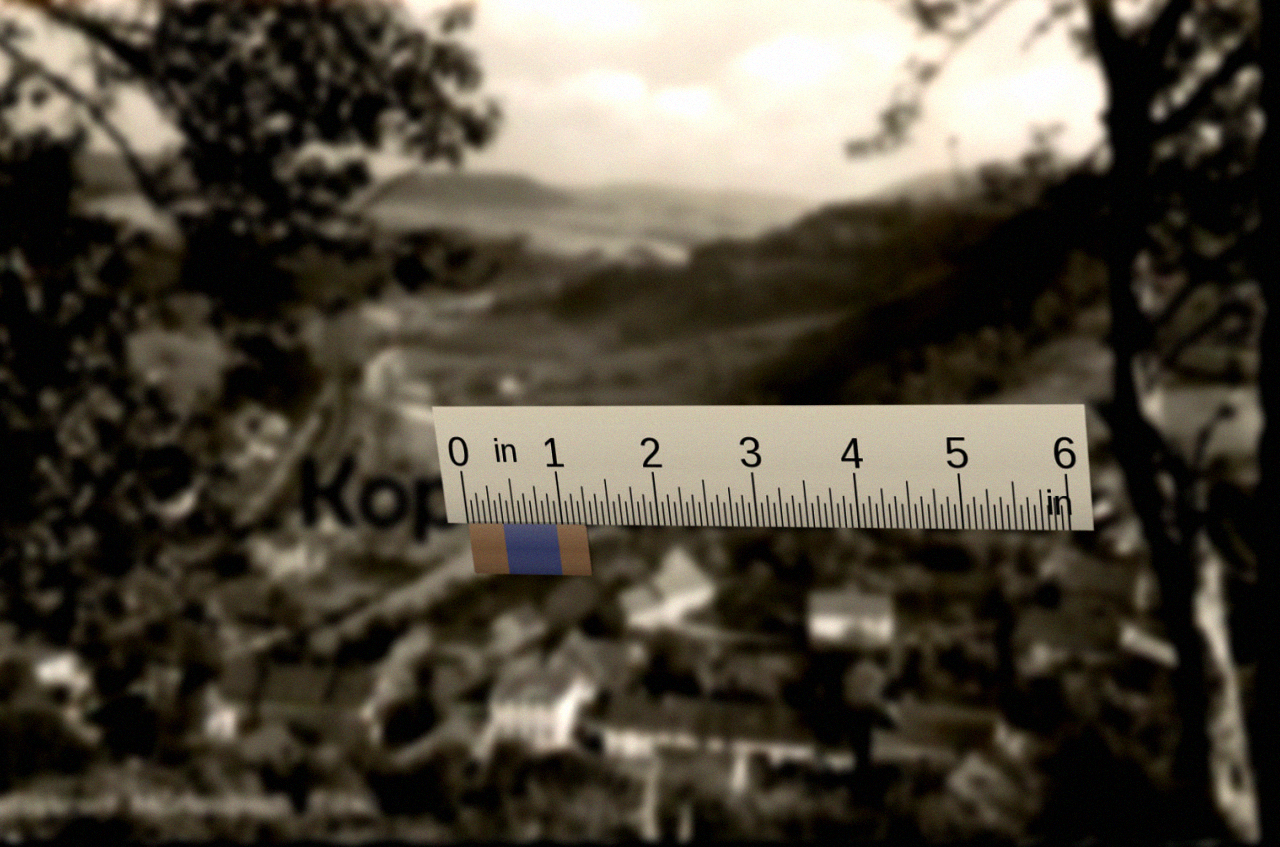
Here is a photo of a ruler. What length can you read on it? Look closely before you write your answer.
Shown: 1.25 in
